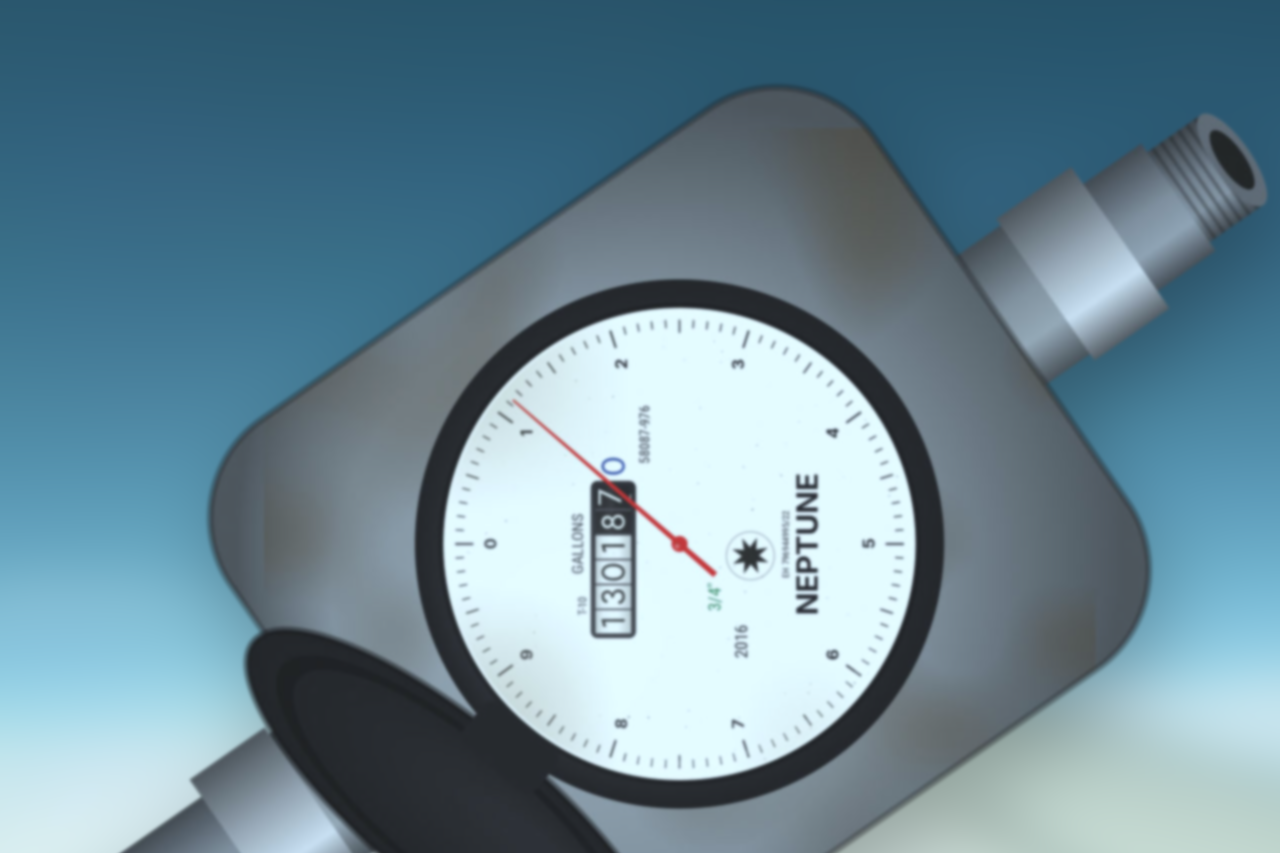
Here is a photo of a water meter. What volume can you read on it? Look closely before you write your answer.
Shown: 1301871.1 gal
